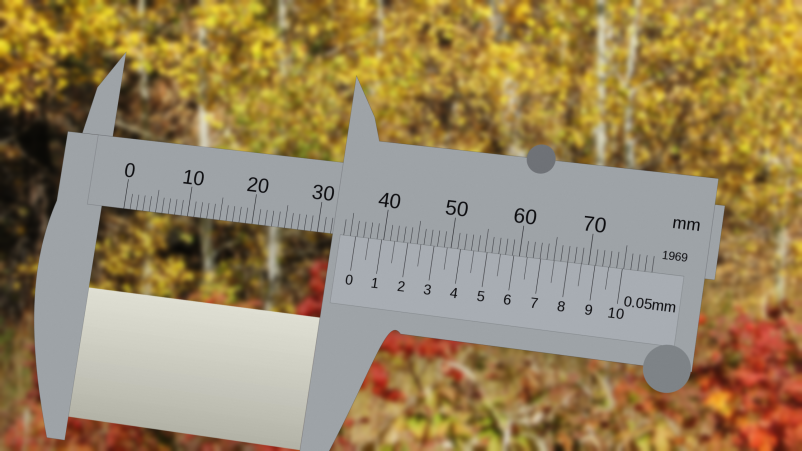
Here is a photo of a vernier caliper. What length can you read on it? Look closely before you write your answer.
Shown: 35.8 mm
